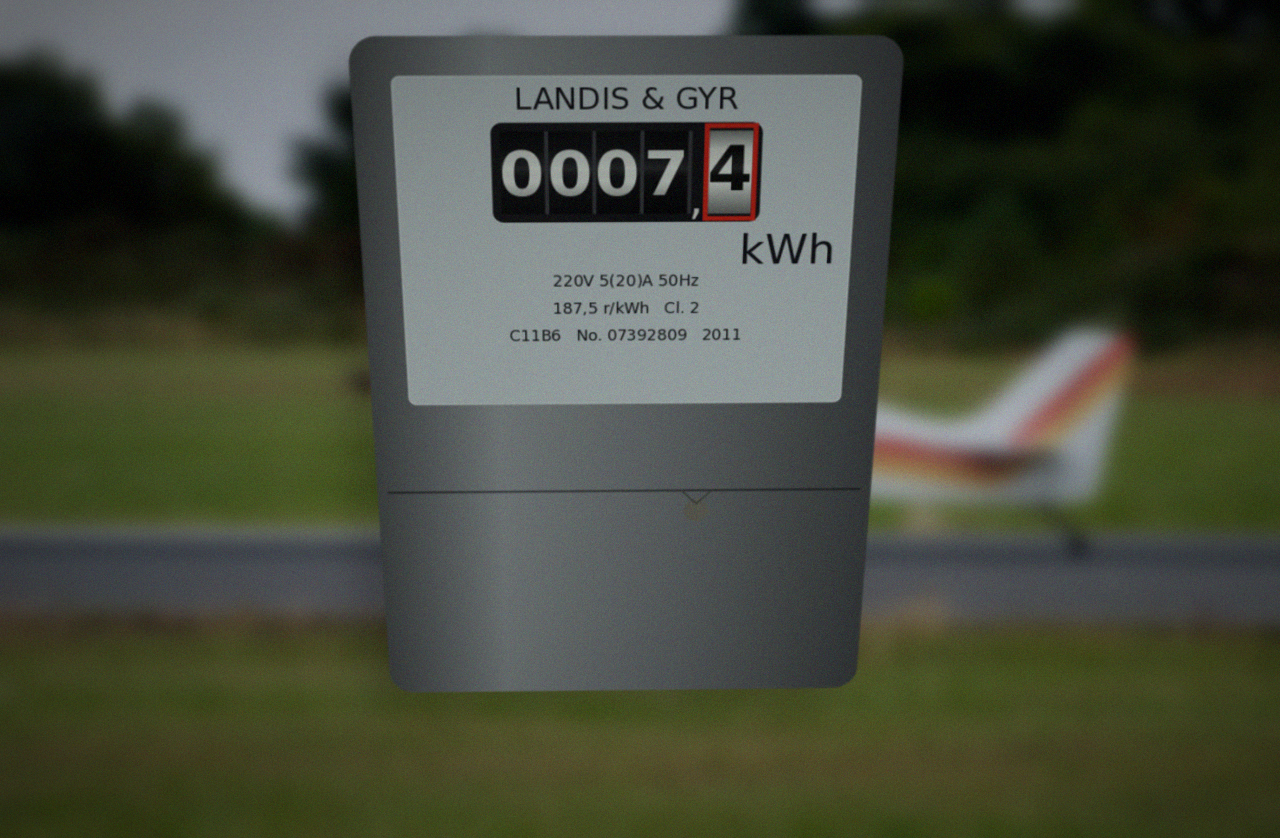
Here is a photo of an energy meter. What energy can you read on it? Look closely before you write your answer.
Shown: 7.4 kWh
